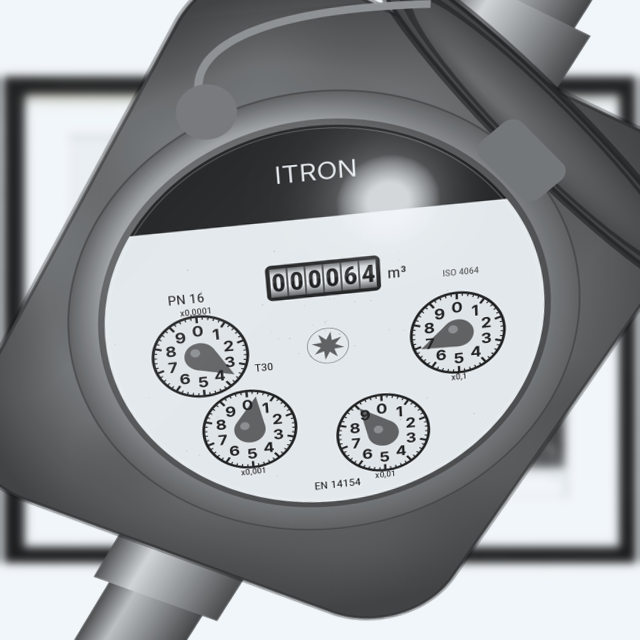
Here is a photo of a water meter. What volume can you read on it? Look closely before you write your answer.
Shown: 64.6903 m³
